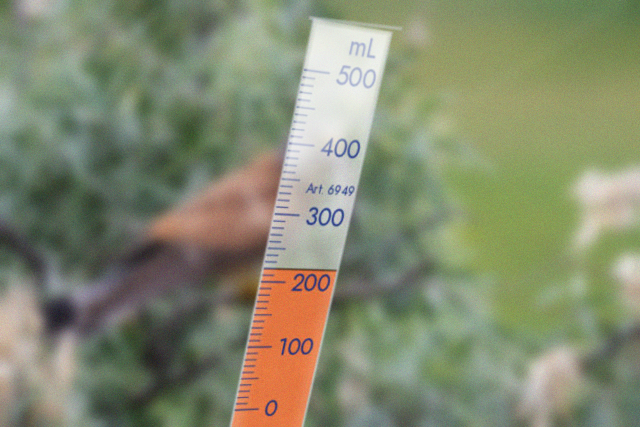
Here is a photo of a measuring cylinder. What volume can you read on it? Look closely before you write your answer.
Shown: 220 mL
